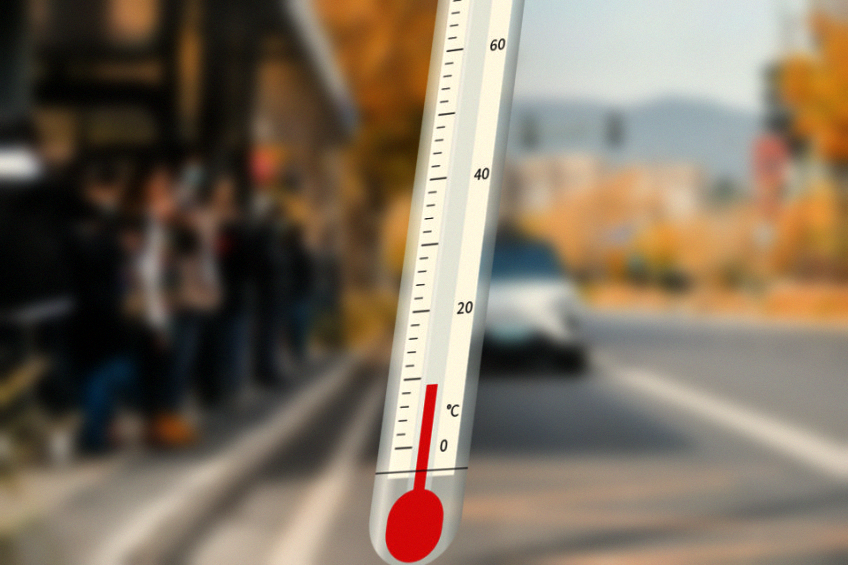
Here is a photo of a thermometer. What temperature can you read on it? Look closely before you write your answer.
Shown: 9 °C
